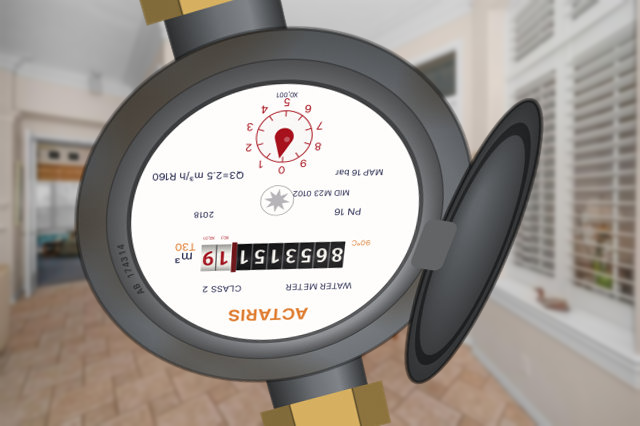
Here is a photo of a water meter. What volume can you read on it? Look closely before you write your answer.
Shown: 8653151.190 m³
